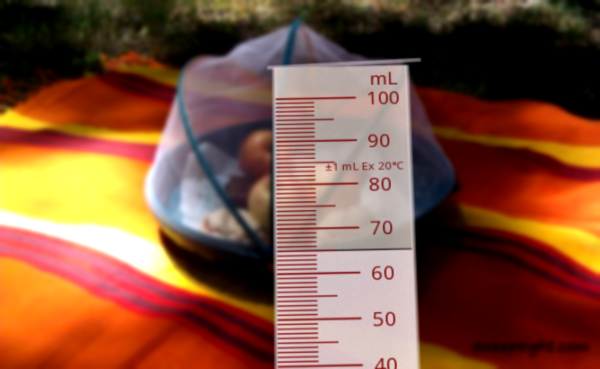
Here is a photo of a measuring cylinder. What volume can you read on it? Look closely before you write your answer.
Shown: 65 mL
